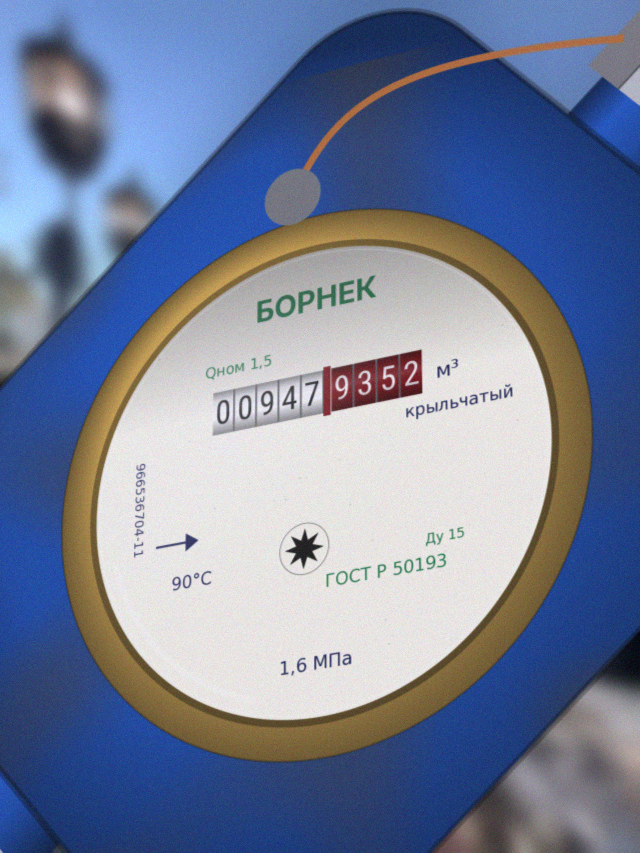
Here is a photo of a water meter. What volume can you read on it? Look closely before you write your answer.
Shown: 947.9352 m³
